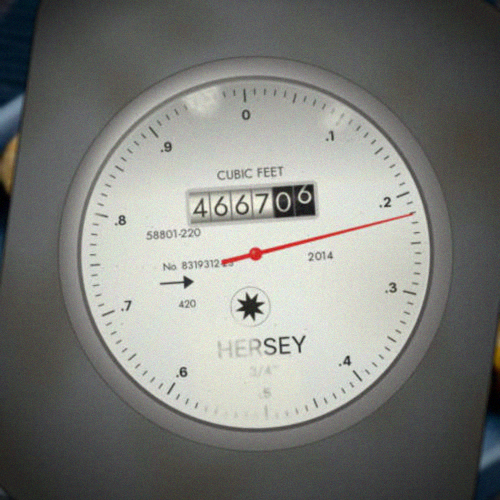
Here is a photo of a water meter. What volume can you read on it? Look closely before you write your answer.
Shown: 466706.22 ft³
